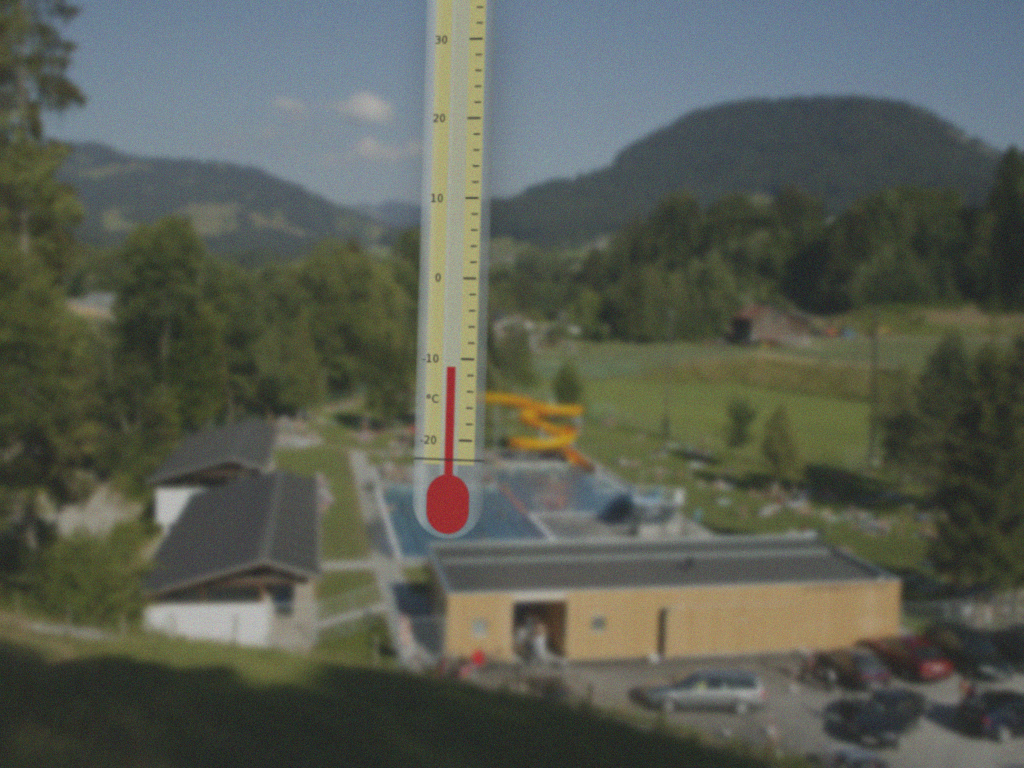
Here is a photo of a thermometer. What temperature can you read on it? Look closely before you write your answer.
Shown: -11 °C
